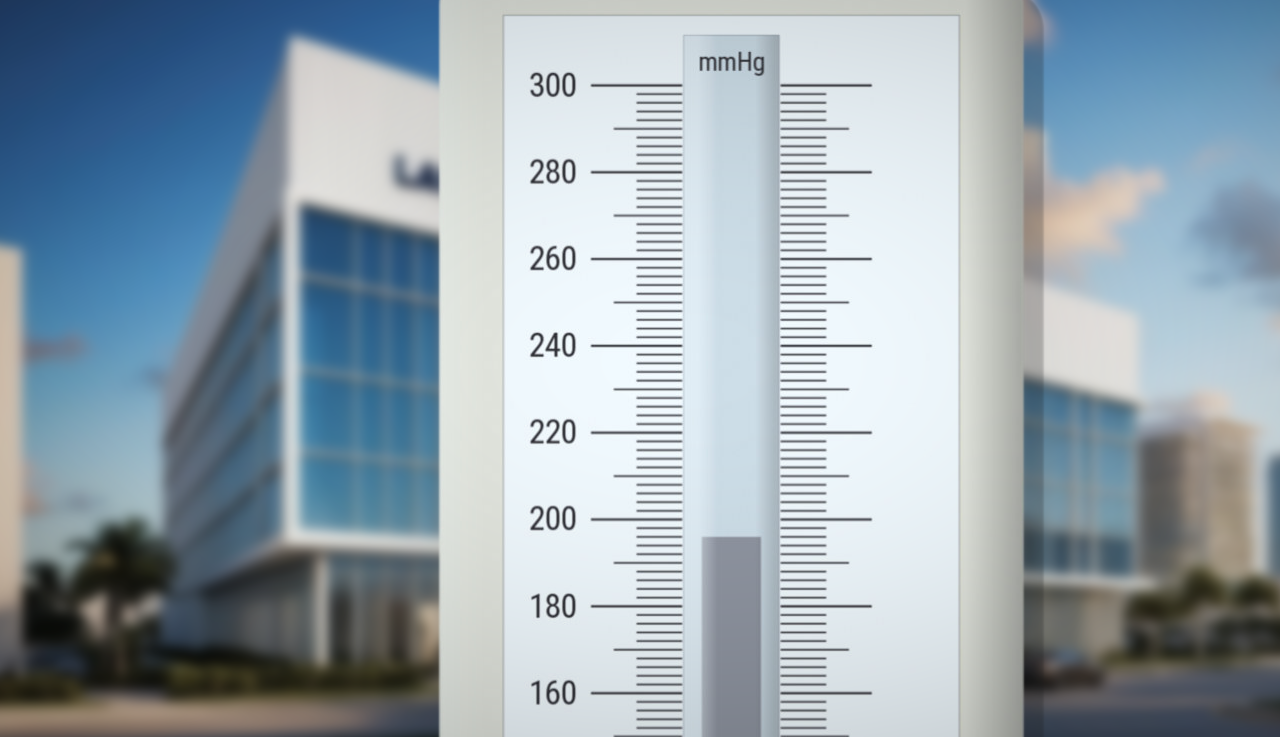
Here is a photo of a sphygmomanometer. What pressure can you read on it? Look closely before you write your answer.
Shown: 196 mmHg
